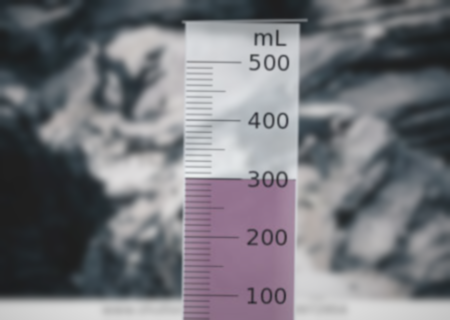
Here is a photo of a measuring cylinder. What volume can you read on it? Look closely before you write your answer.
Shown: 300 mL
